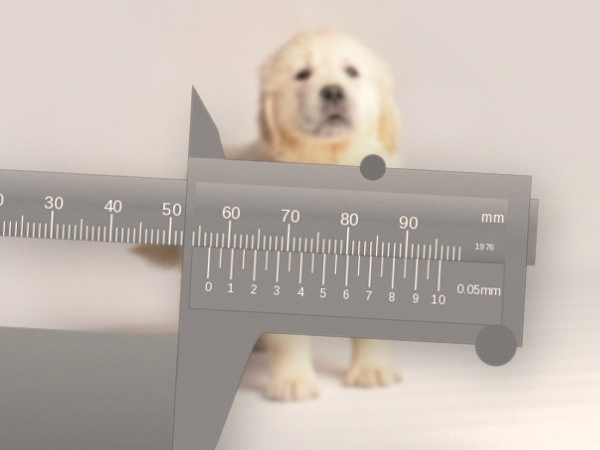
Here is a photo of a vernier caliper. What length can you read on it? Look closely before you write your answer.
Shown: 56.8 mm
